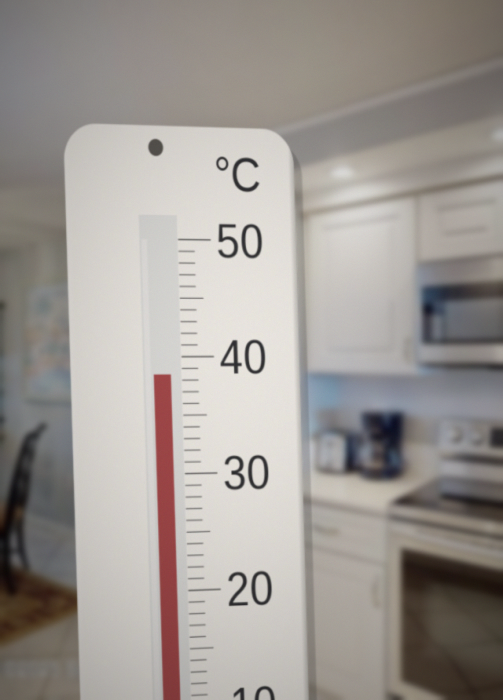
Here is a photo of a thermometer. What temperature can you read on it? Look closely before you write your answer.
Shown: 38.5 °C
